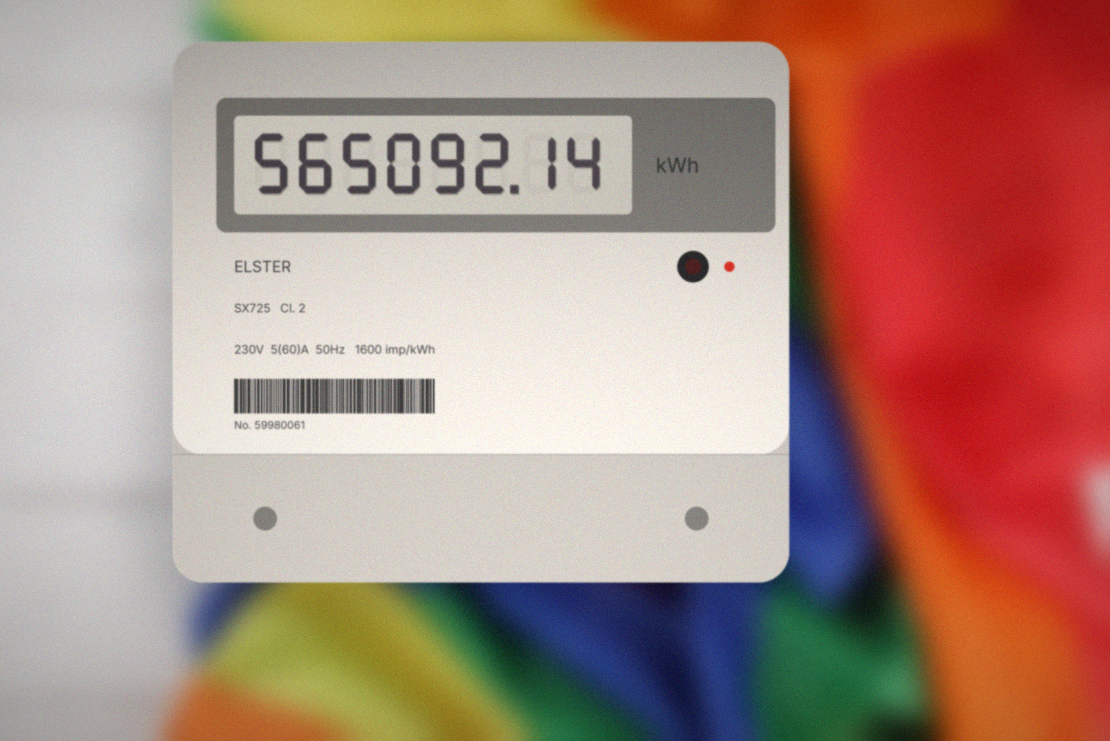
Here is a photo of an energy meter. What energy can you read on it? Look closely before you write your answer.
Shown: 565092.14 kWh
